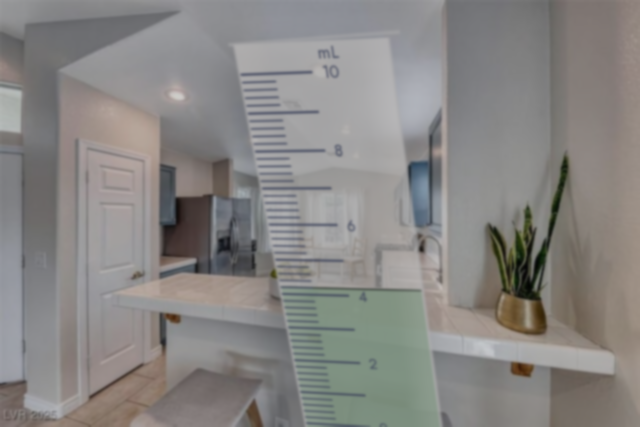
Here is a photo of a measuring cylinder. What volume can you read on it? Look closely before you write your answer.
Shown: 4.2 mL
